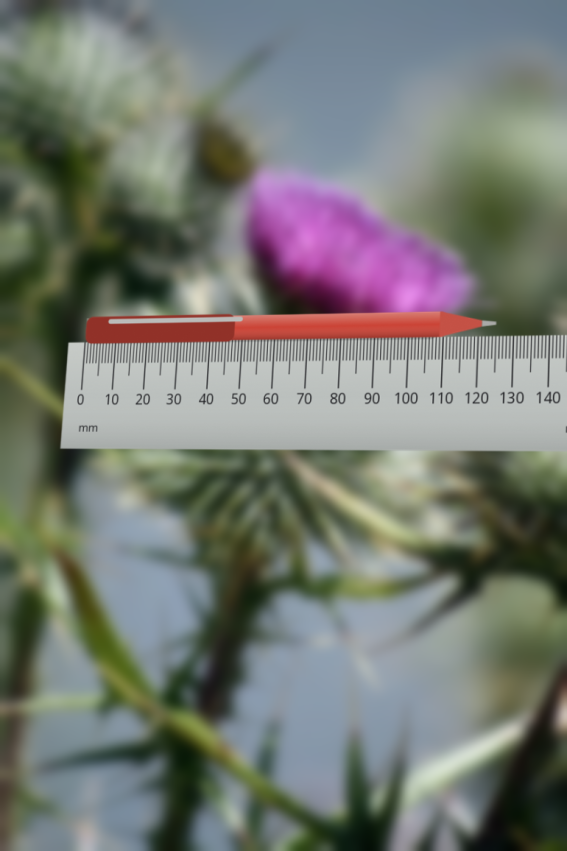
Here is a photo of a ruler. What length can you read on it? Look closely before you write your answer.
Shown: 125 mm
